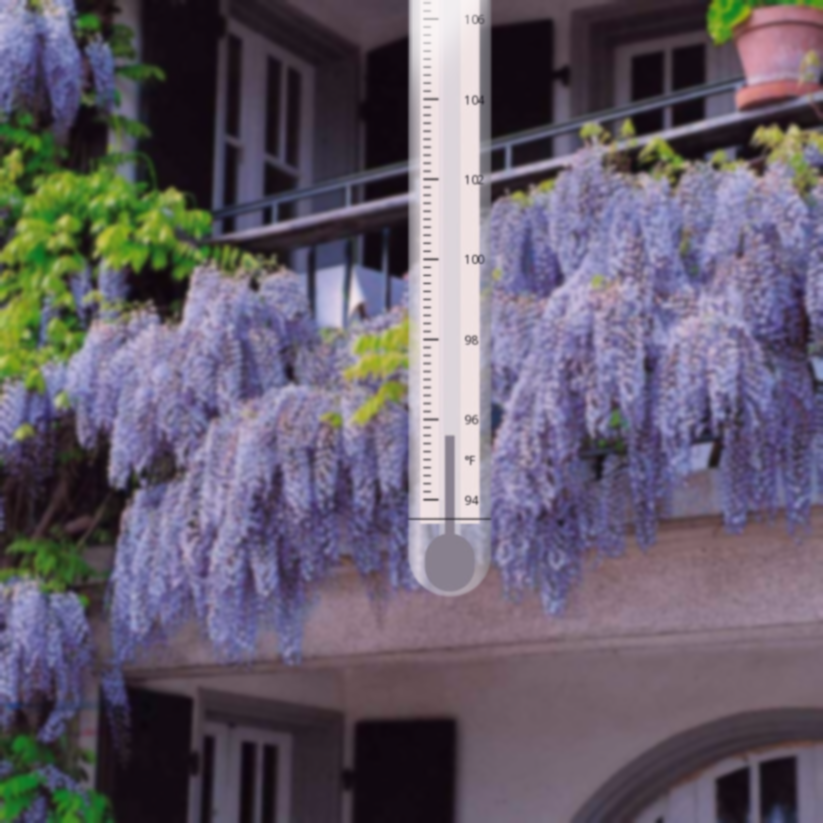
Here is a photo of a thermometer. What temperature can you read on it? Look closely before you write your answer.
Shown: 95.6 °F
